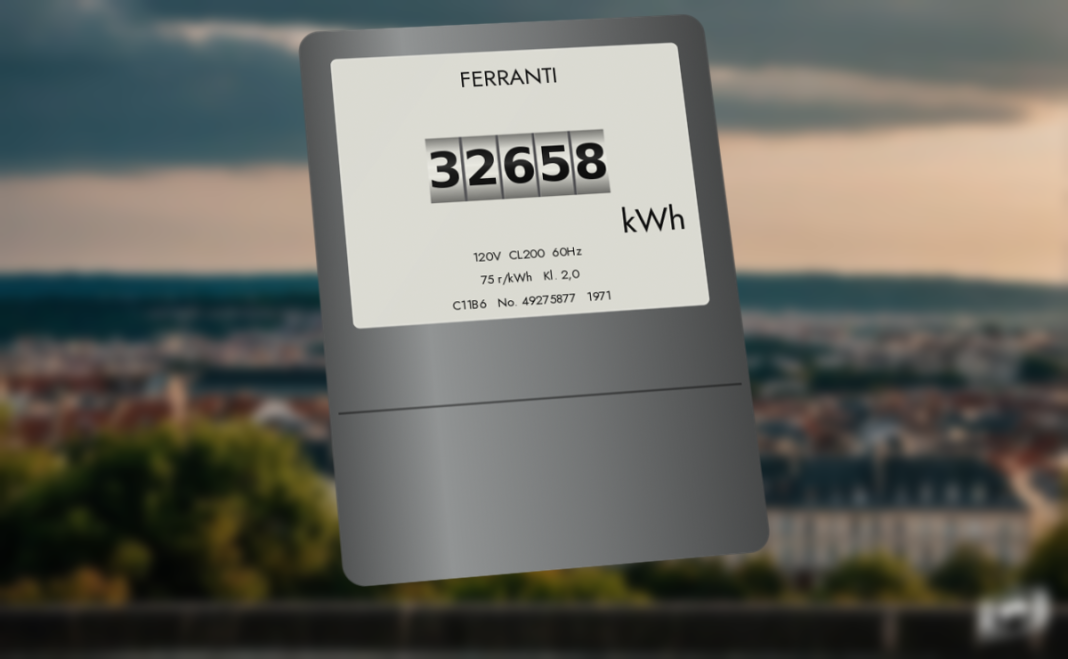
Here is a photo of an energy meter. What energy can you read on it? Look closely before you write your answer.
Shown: 32658 kWh
